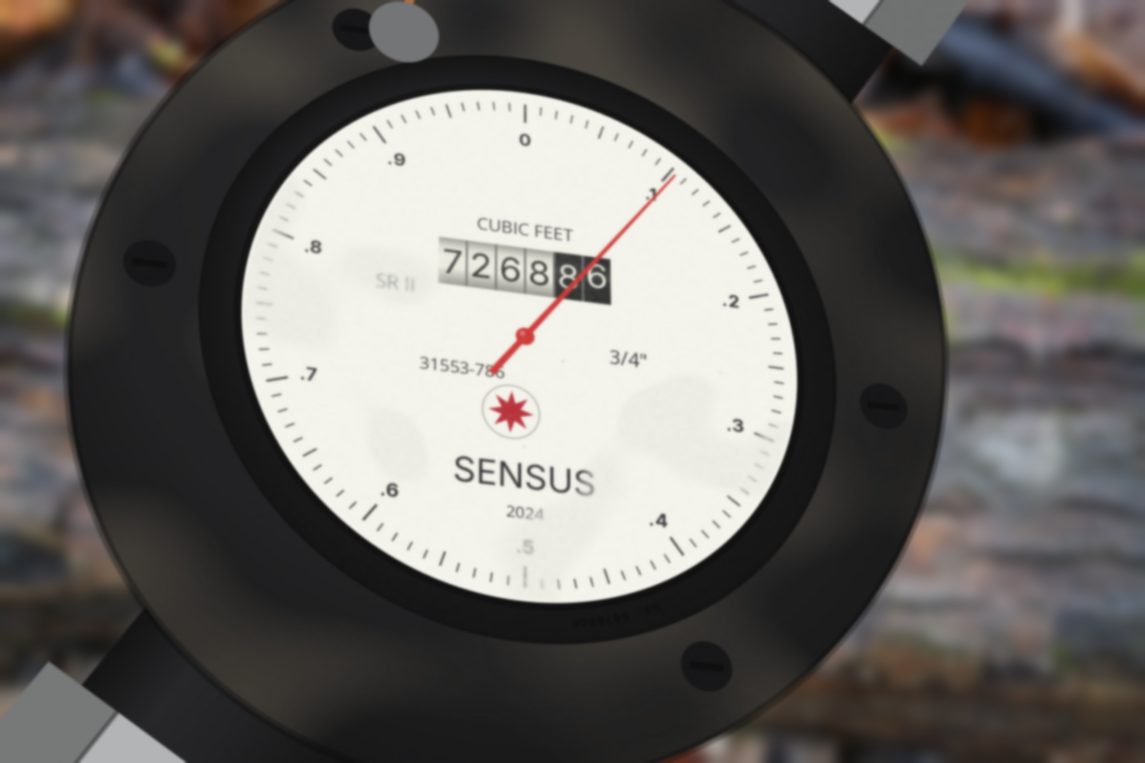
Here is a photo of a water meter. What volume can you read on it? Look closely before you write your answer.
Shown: 726886.10 ft³
